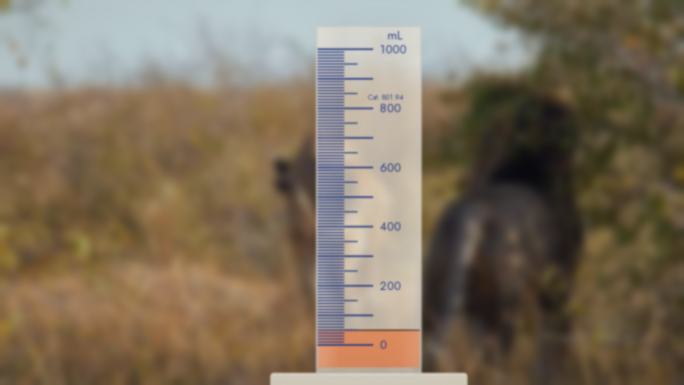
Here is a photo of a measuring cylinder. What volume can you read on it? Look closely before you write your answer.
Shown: 50 mL
